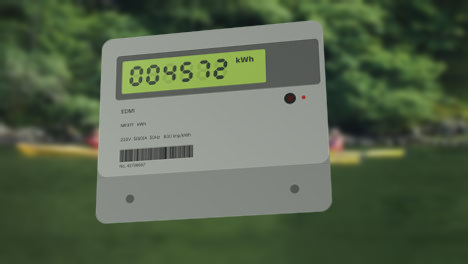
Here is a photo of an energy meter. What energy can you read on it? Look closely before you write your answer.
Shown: 4572 kWh
